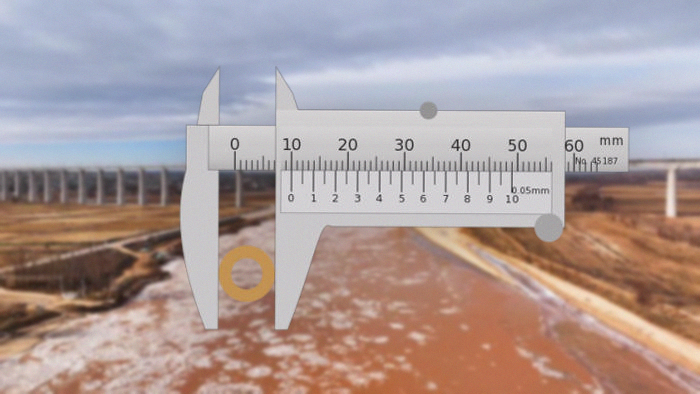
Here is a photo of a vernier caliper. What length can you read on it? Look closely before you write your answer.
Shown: 10.0 mm
